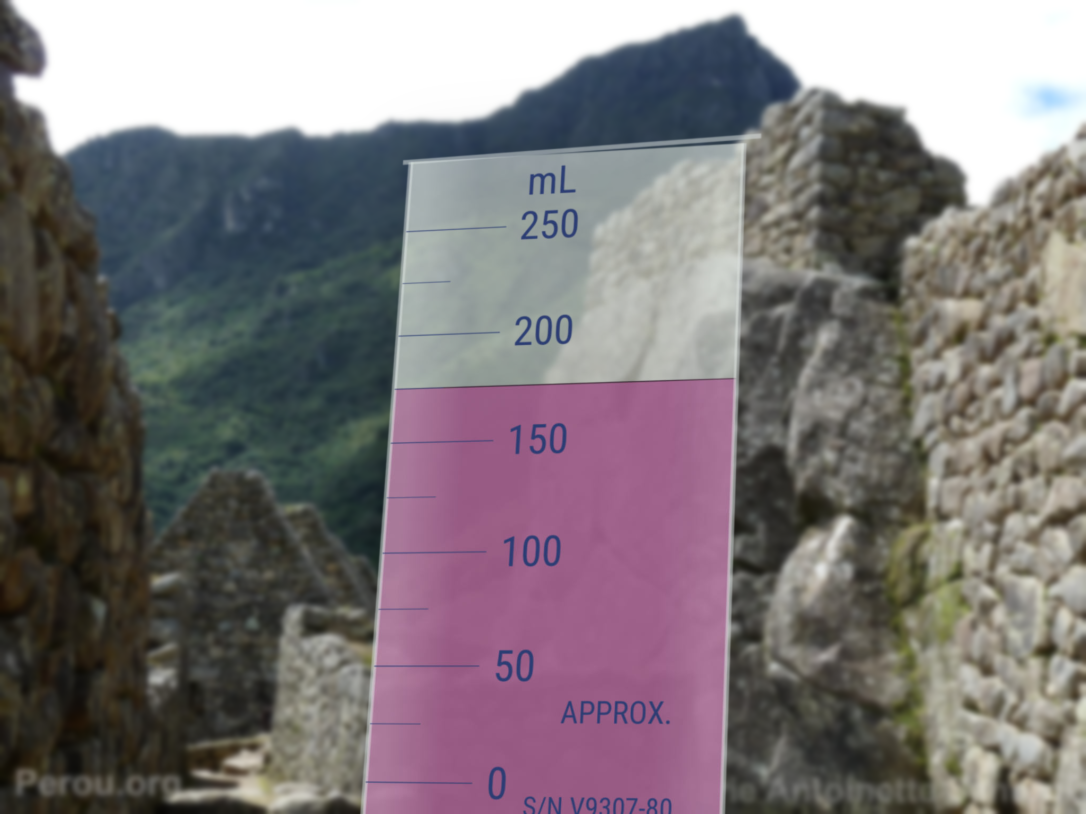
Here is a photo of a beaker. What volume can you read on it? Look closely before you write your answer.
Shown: 175 mL
